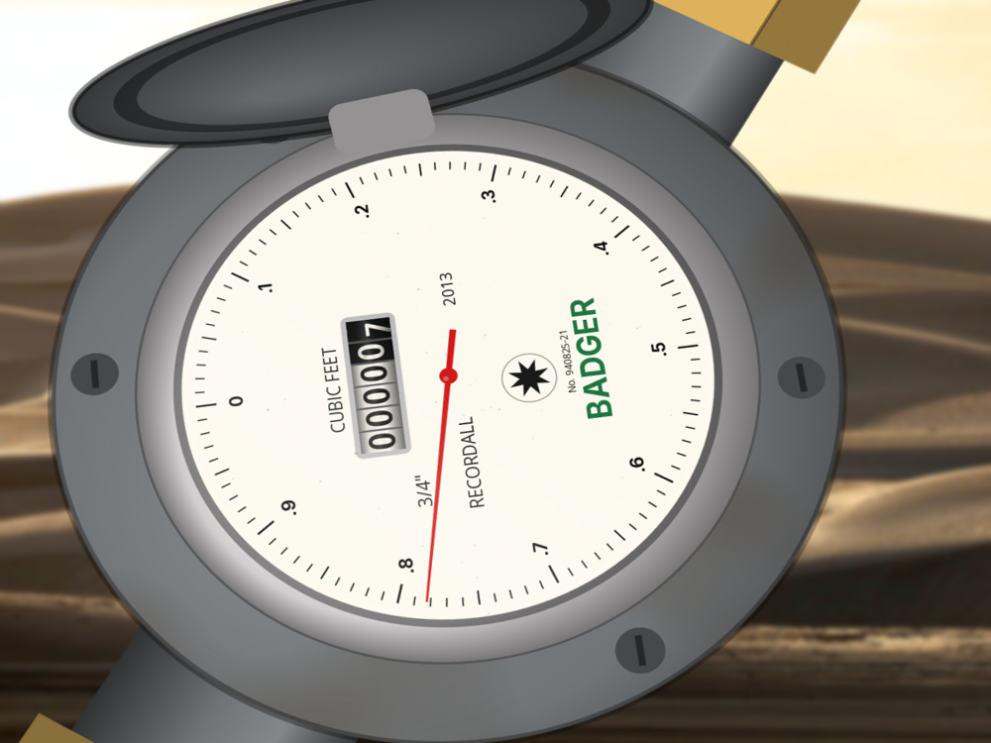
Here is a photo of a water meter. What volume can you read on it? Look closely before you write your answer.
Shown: 6.78 ft³
